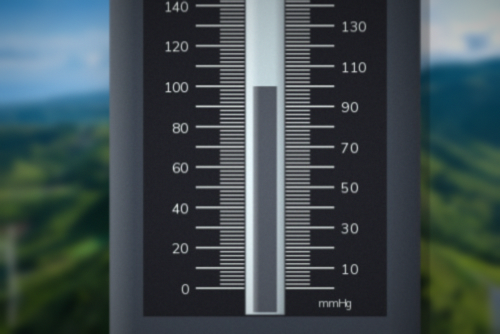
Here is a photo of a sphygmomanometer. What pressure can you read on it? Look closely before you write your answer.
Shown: 100 mmHg
